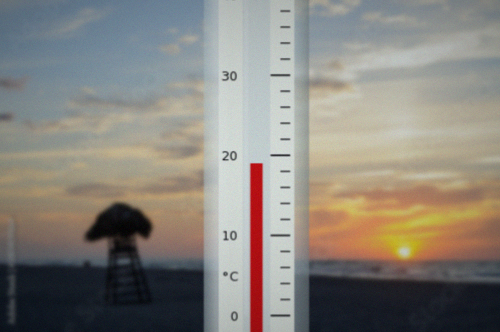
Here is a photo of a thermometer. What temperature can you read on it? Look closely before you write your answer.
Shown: 19 °C
